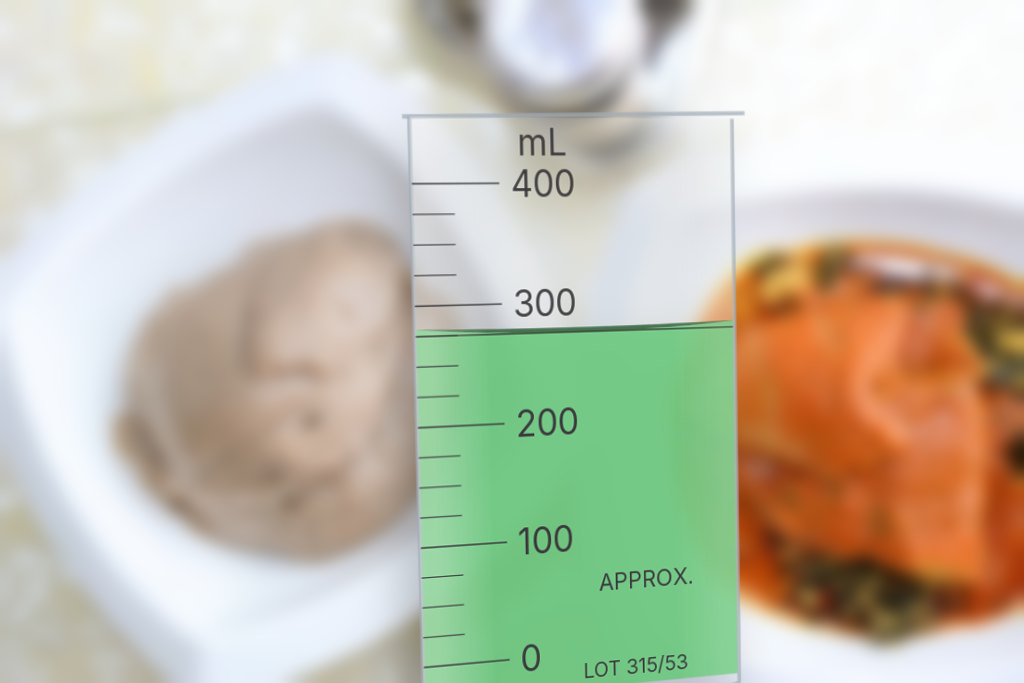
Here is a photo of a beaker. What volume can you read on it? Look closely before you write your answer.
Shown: 275 mL
